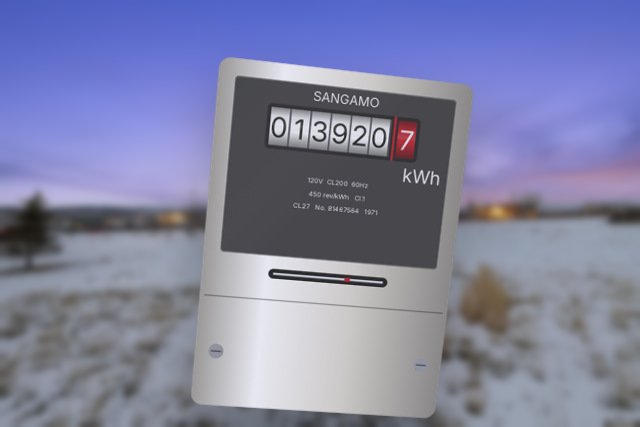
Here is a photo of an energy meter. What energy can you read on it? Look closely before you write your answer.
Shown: 13920.7 kWh
